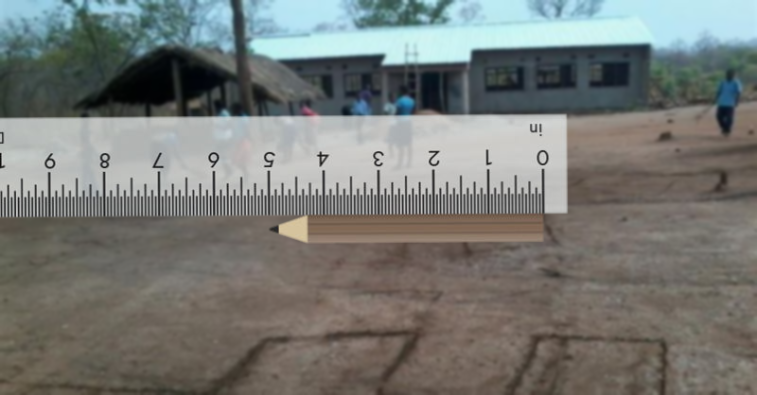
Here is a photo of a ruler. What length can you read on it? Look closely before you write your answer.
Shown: 5 in
